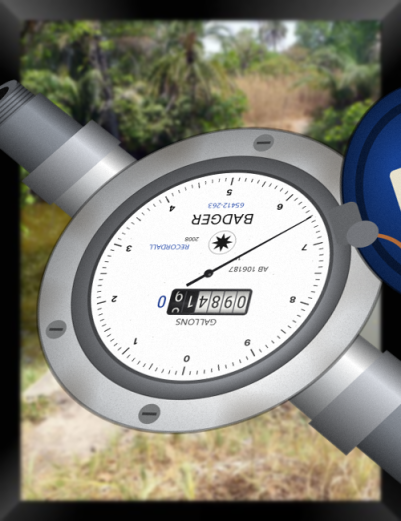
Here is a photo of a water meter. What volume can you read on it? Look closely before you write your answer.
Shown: 984186.5 gal
